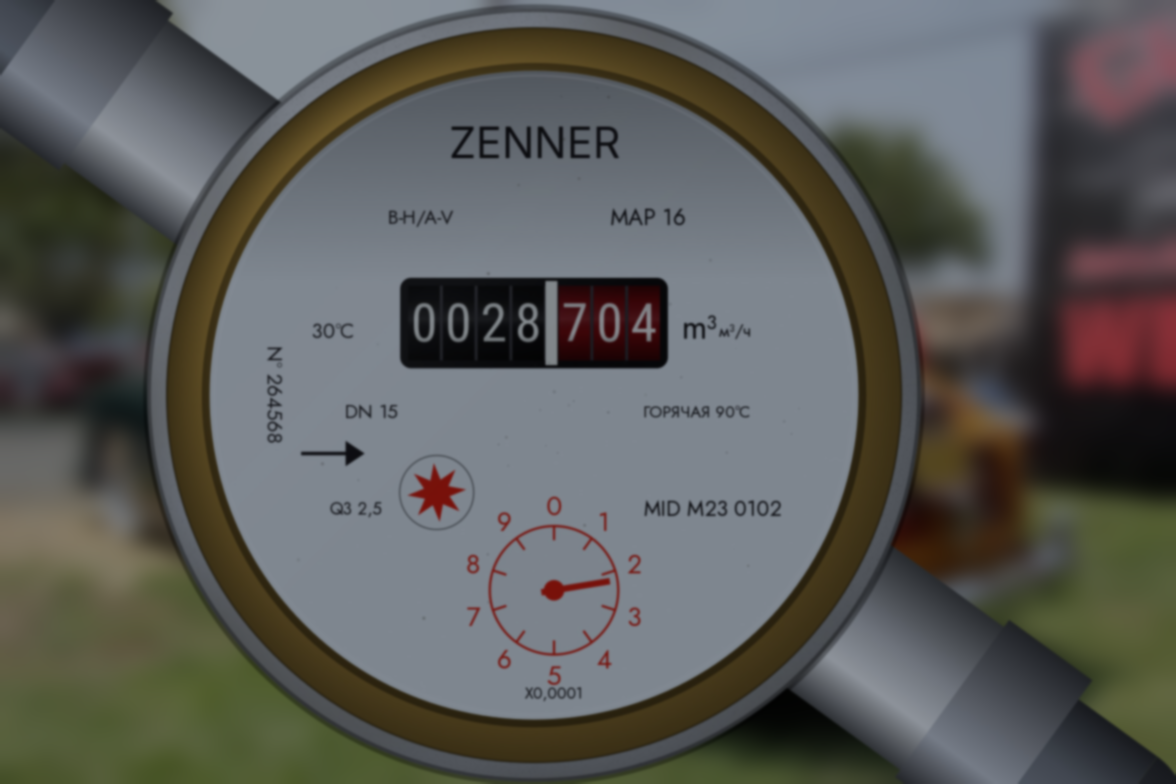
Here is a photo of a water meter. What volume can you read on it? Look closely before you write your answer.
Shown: 28.7042 m³
